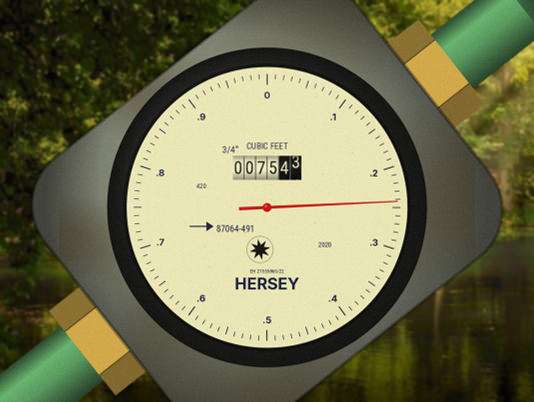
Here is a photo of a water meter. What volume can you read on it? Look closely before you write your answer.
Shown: 7543.24 ft³
